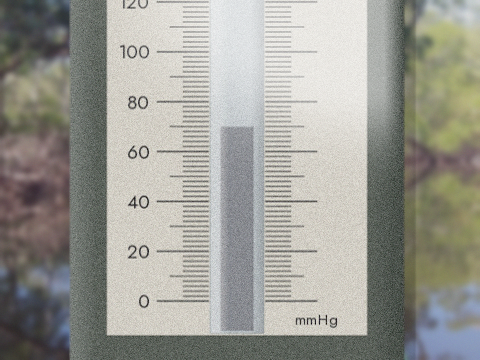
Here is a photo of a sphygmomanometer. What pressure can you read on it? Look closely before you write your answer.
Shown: 70 mmHg
